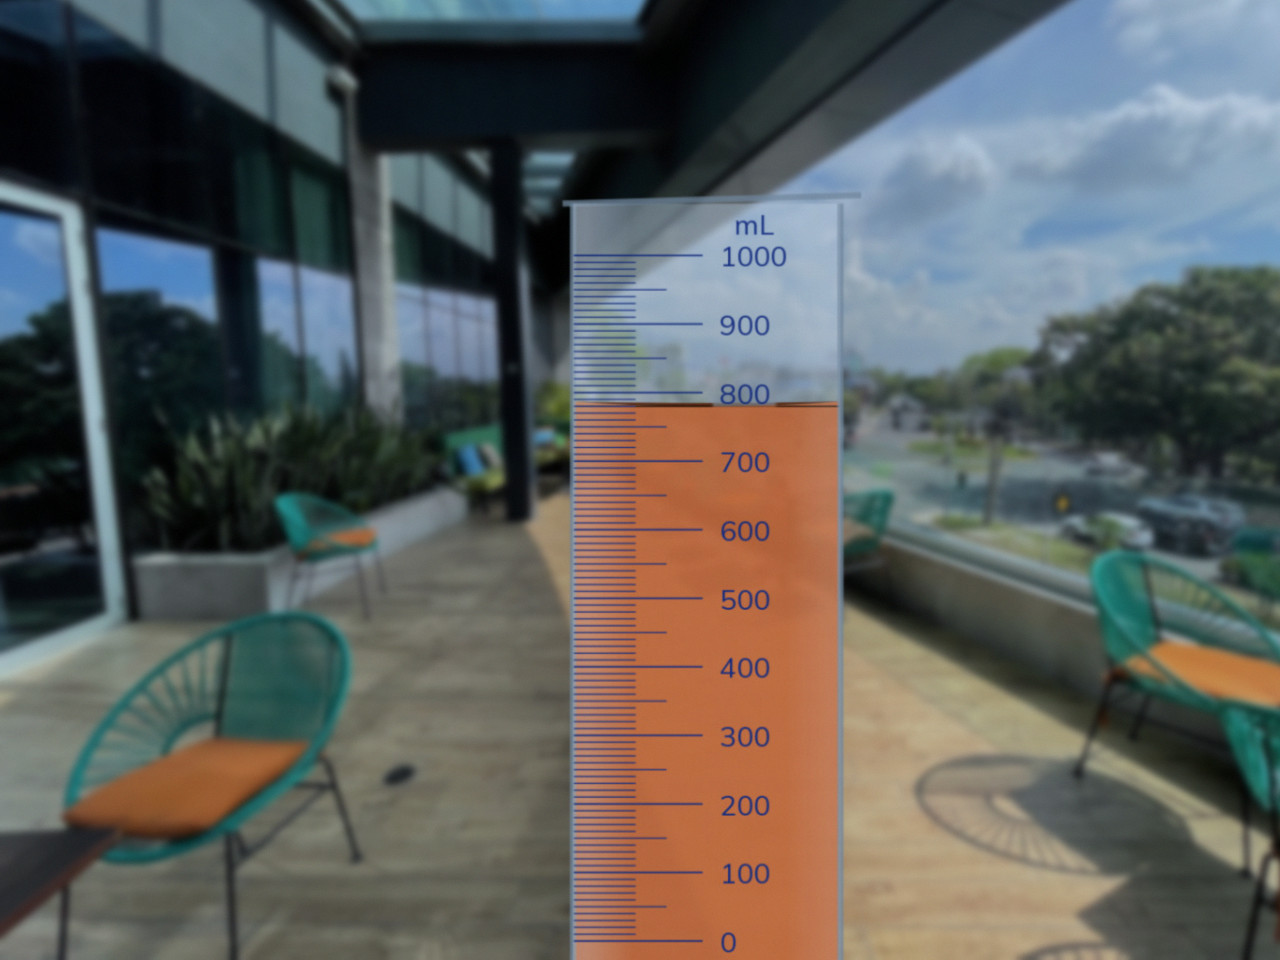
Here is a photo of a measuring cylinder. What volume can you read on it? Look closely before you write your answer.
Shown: 780 mL
